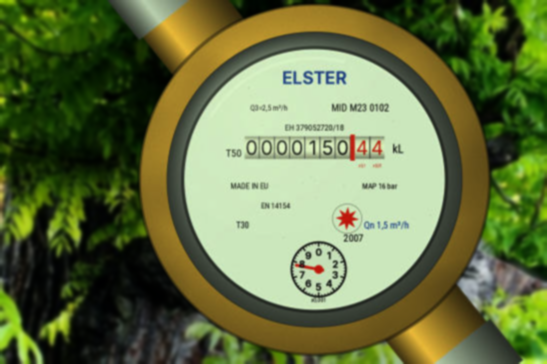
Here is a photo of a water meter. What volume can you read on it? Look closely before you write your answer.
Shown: 150.447 kL
